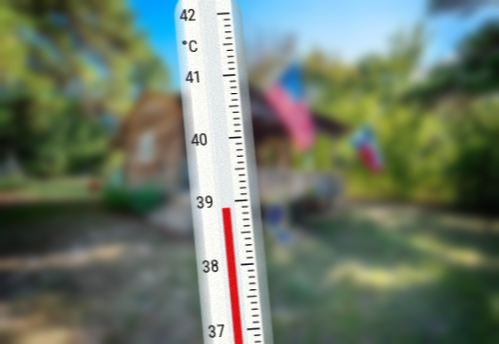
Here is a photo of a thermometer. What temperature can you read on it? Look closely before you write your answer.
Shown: 38.9 °C
